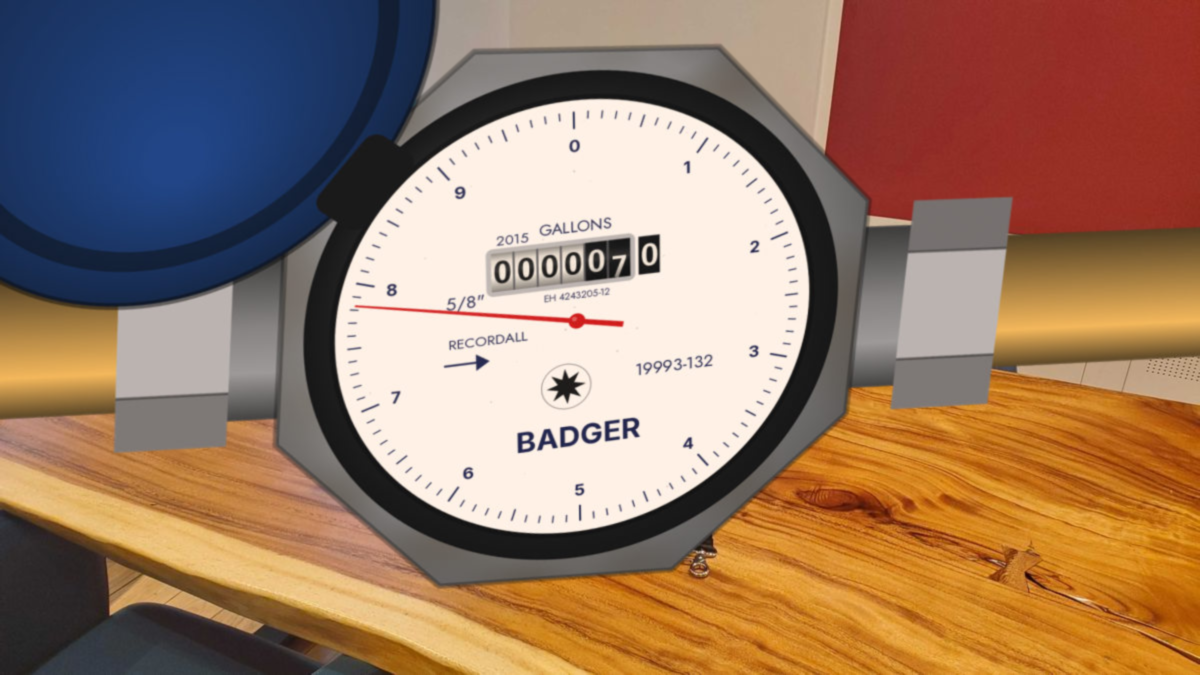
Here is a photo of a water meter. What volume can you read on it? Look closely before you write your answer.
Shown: 67.8 gal
